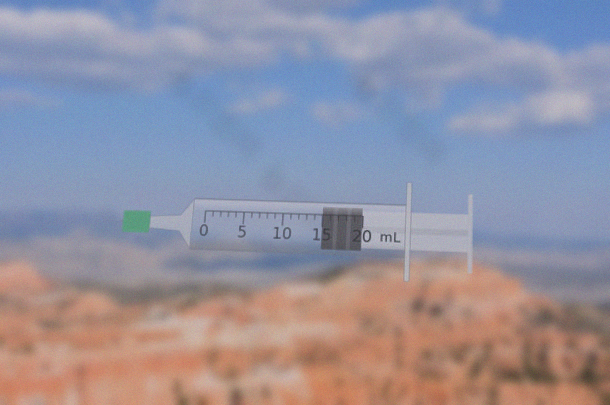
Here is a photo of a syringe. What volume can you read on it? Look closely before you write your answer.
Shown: 15 mL
